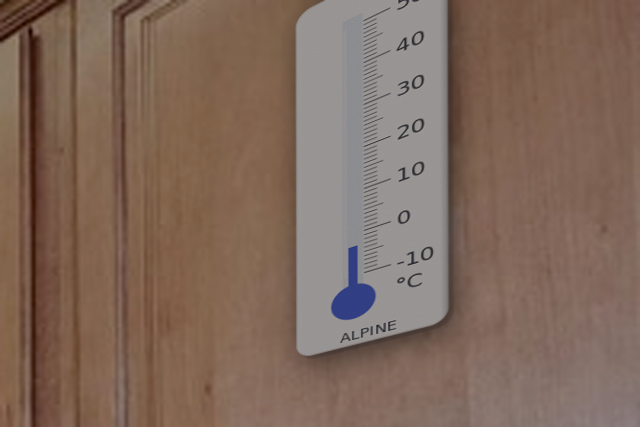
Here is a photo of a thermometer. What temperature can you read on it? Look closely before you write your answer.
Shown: -3 °C
